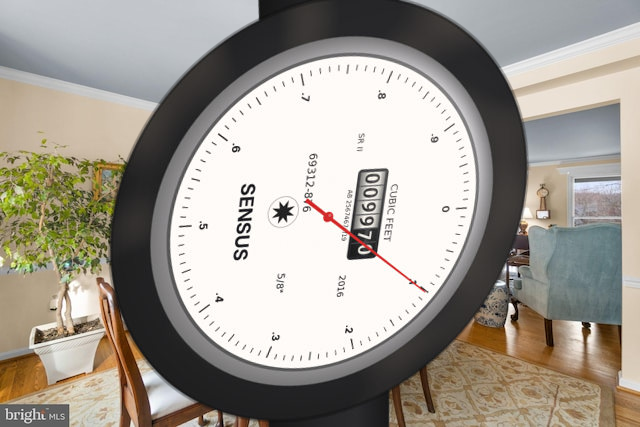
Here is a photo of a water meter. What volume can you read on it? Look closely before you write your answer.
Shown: 9970.10 ft³
